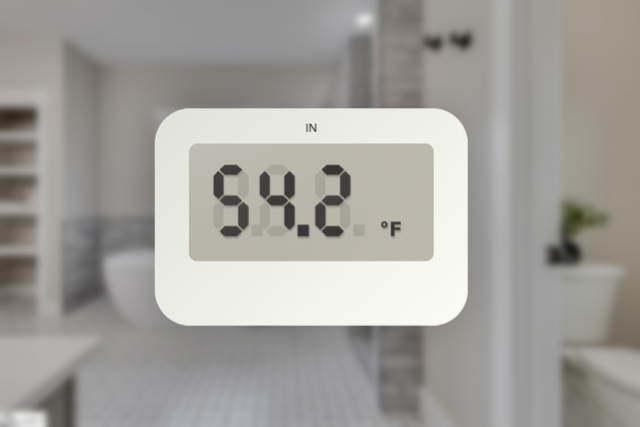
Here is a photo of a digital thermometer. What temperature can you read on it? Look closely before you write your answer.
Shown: 54.2 °F
